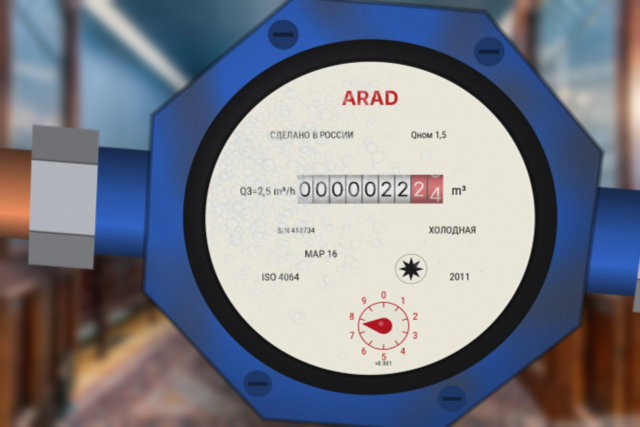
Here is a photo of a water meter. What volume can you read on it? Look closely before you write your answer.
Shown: 22.237 m³
